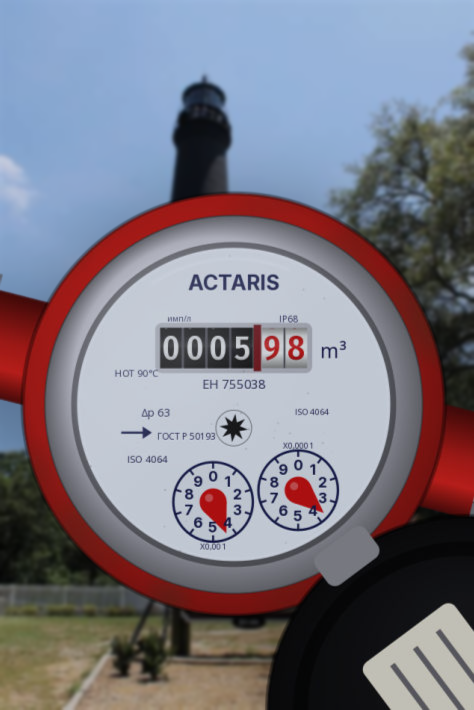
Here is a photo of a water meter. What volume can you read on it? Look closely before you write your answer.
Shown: 5.9843 m³
